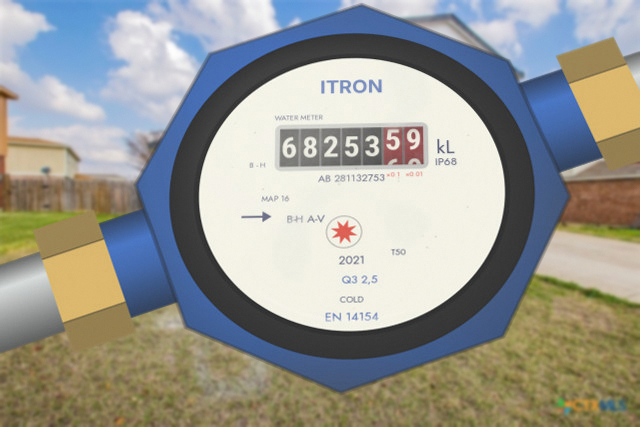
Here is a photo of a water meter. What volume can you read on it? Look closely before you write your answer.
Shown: 68253.59 kL
